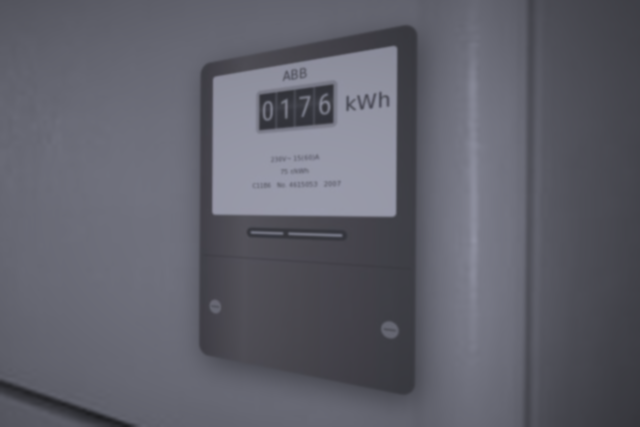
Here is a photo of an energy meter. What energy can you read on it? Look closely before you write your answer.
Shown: 176 kWh
